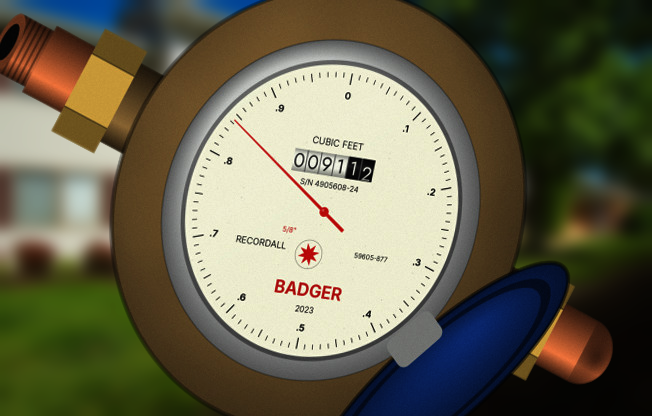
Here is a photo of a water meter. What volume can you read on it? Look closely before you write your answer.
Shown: 9111.84 ft³
